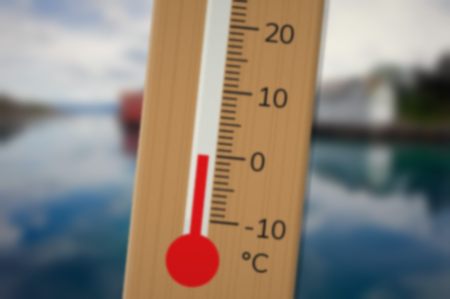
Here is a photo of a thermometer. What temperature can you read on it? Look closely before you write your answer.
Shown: 0 °C
